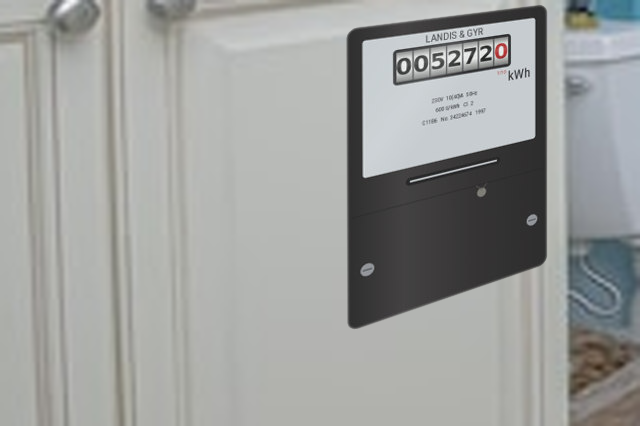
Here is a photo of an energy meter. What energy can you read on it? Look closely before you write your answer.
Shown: 5272.0 kWh
